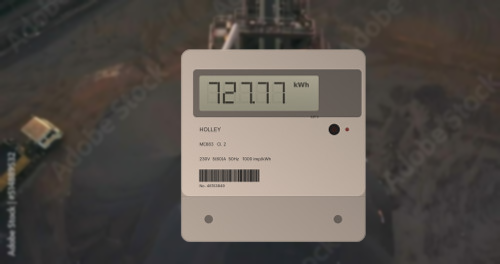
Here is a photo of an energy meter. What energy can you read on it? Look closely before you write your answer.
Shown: 727.77 kWh
